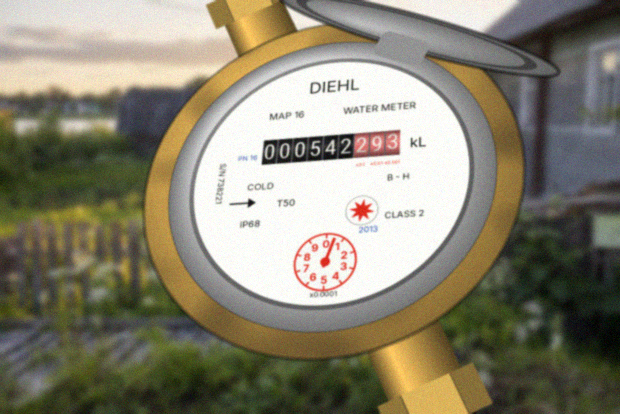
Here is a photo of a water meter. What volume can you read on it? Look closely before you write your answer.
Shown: 542.2930 kL
